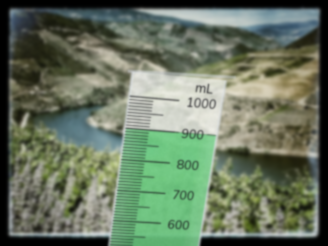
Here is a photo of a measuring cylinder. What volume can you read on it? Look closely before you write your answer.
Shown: 900 mL
